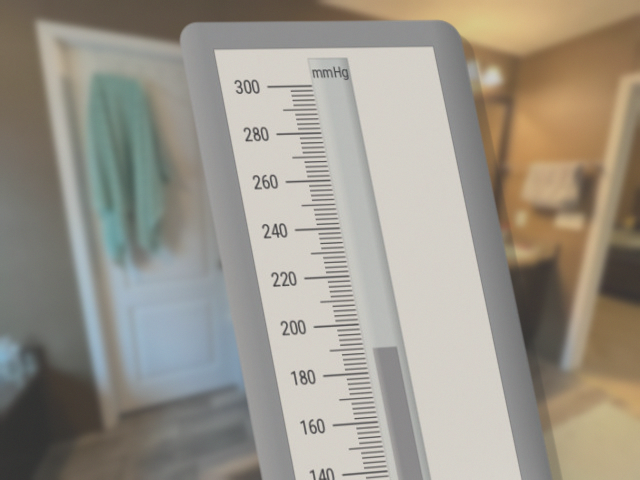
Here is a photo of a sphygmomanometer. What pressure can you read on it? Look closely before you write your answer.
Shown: 190 mmHg
